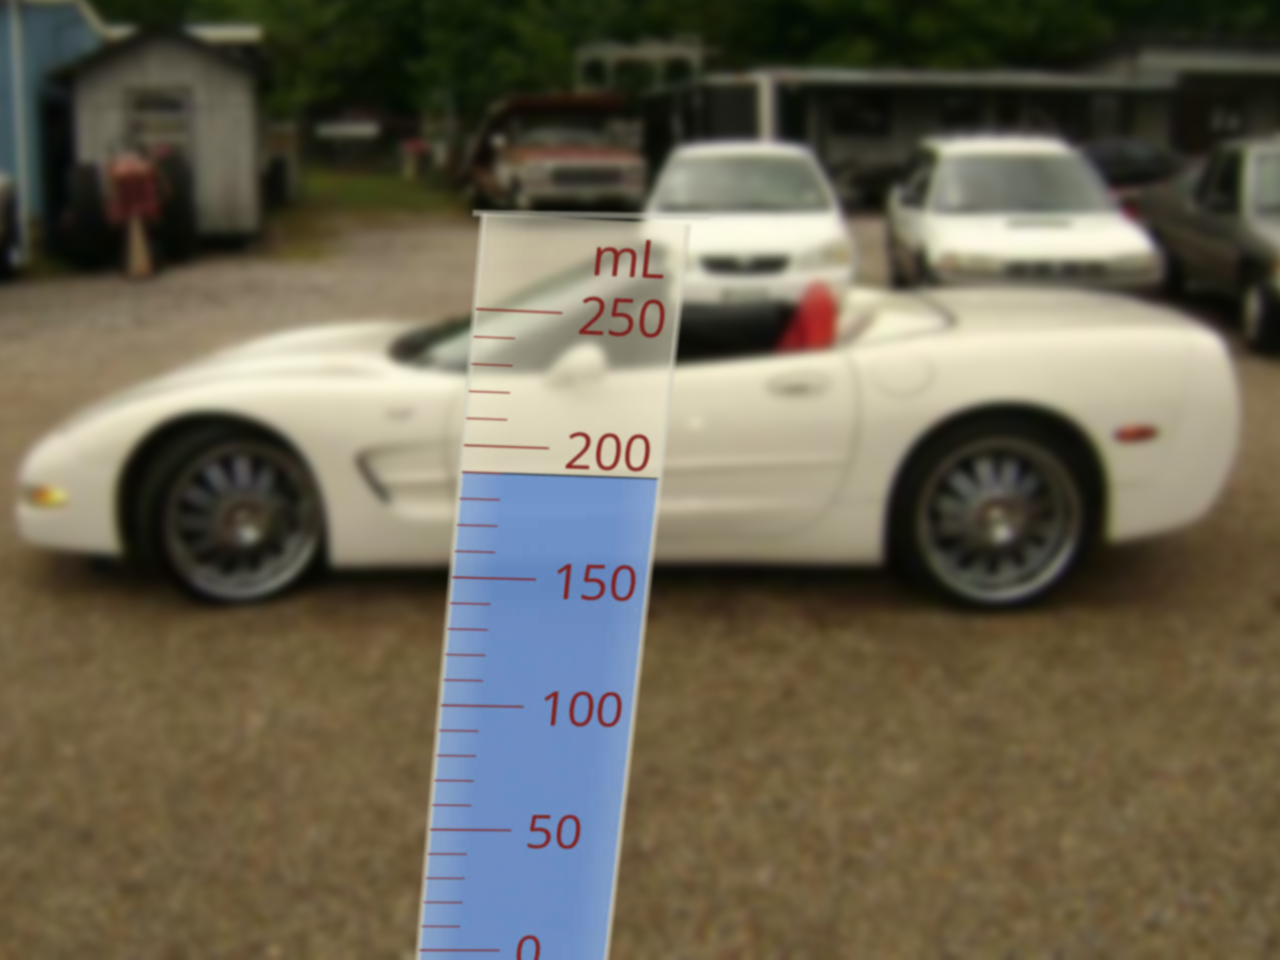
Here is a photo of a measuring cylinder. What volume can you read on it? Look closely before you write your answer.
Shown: 190 mL
